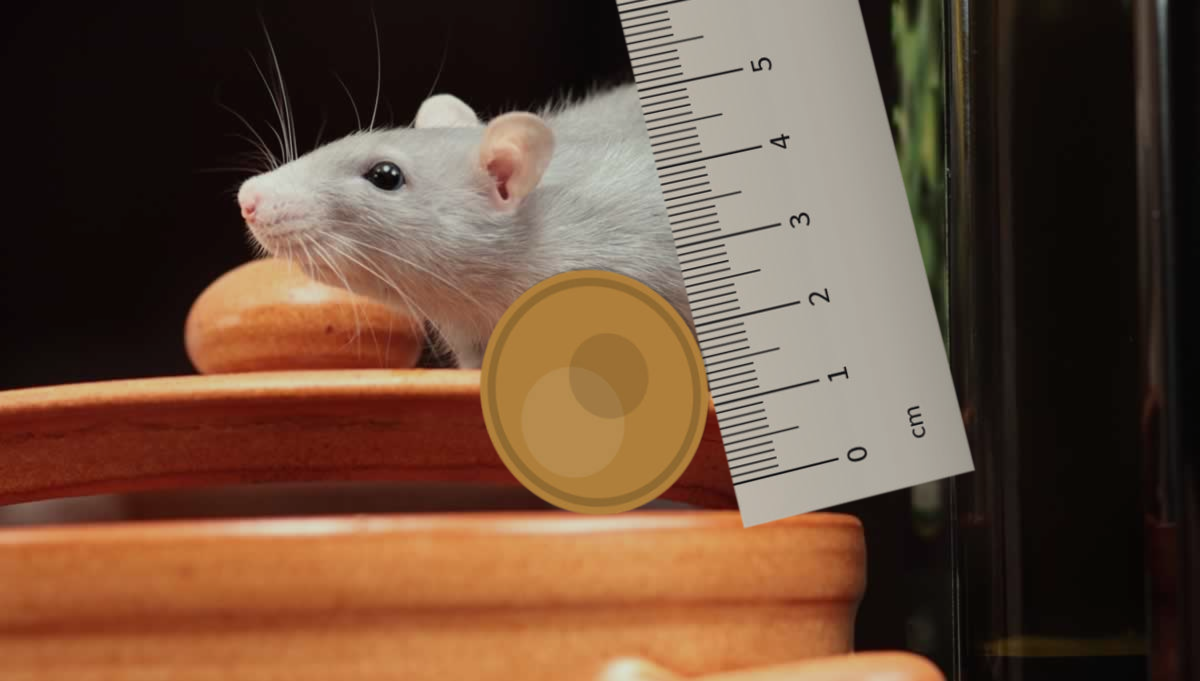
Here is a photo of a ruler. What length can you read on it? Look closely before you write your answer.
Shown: 3 cm
